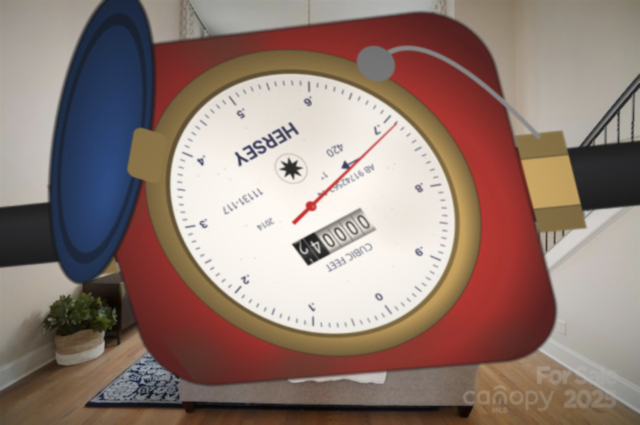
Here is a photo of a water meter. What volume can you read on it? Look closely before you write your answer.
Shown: 41.71 ft³
